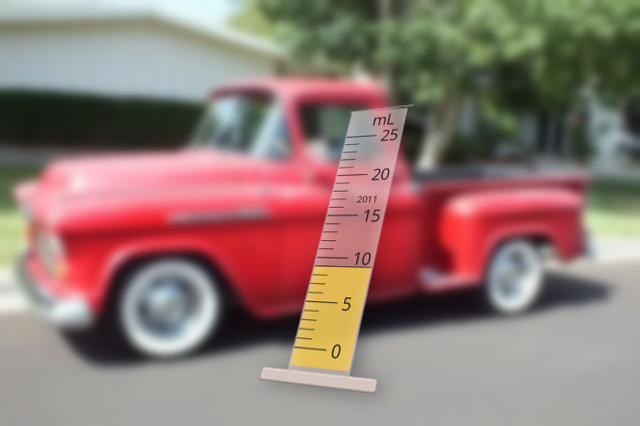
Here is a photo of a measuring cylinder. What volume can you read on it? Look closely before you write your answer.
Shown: 9 mL
